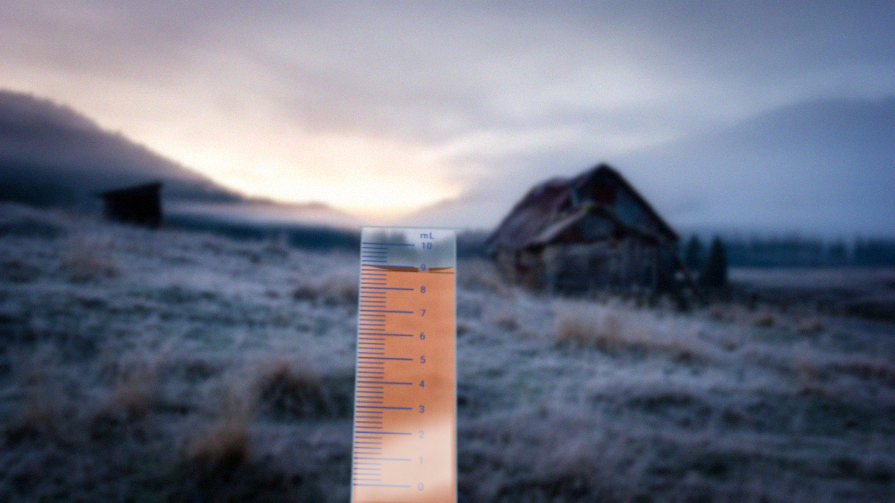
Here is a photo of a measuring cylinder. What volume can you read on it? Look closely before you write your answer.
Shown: 8.8 mL
